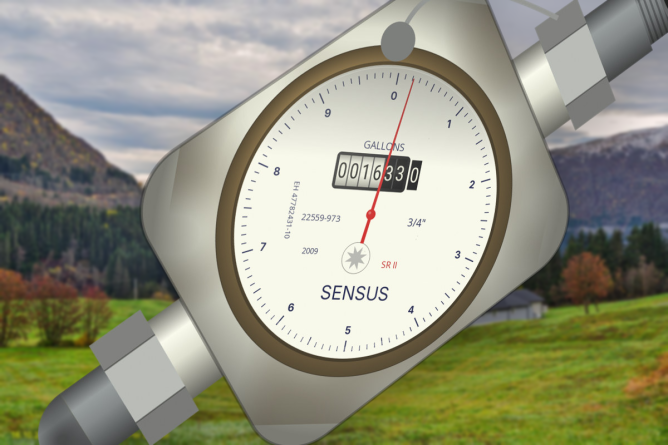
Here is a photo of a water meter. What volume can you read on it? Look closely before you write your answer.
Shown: 16330.2 gal
